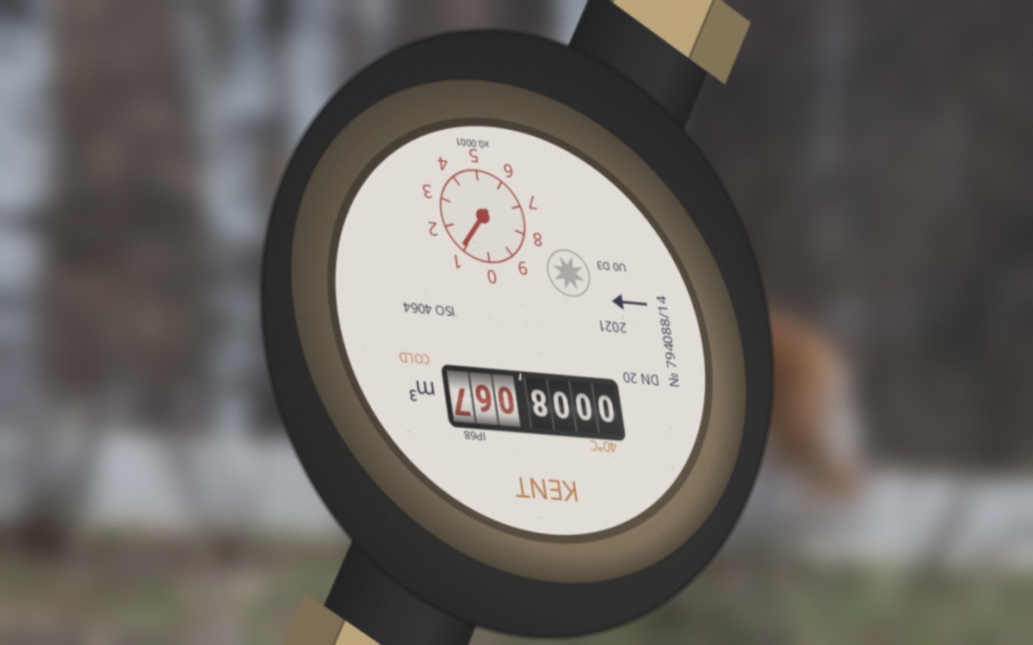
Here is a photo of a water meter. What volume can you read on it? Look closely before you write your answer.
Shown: 8.0671 m³
